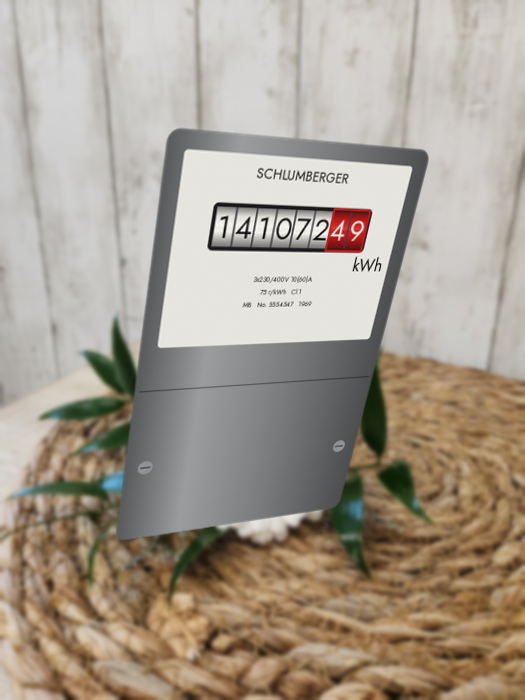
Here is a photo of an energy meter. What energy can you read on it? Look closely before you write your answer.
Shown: 141072.49 kWh
